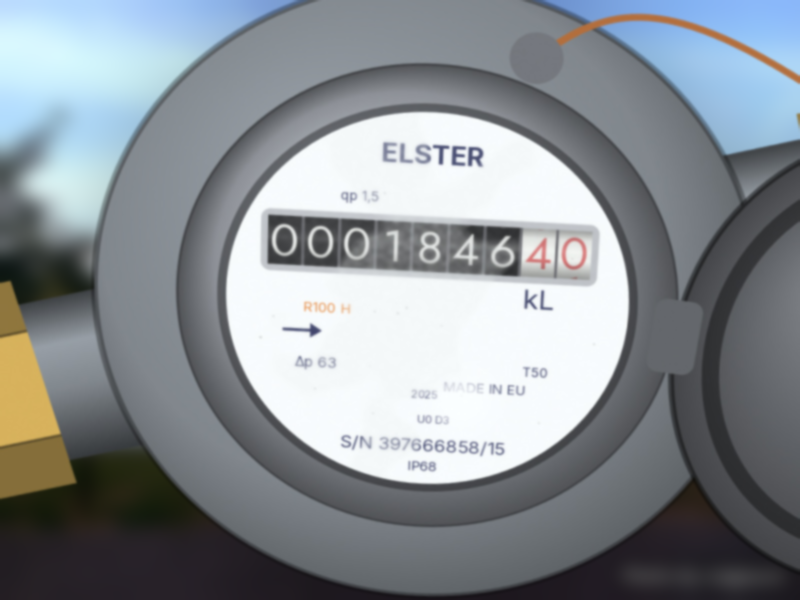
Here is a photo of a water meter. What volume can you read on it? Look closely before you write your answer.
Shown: 1846.40 kL
